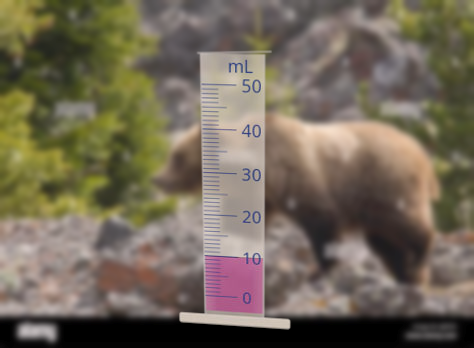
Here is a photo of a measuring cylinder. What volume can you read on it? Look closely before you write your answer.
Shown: 10 mL
